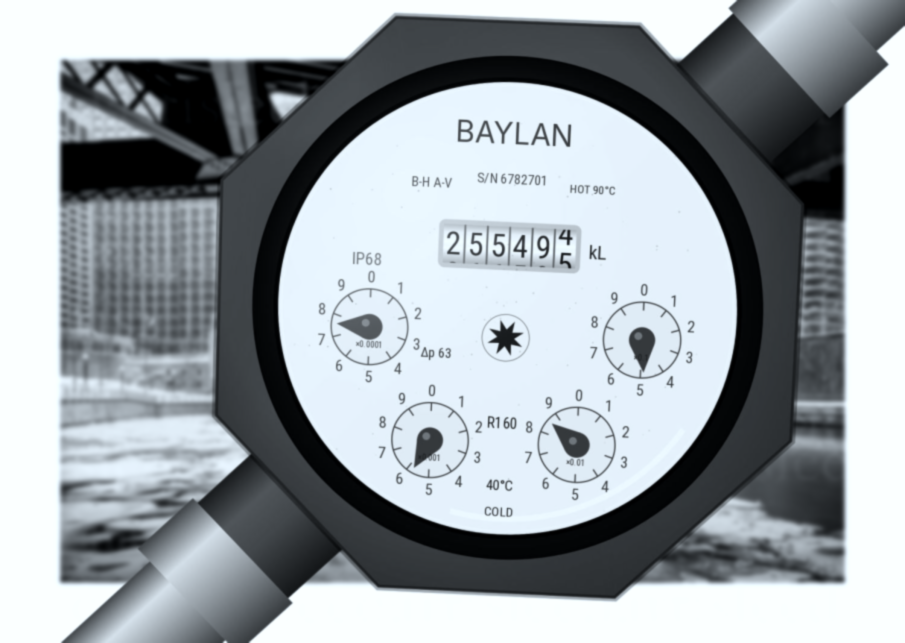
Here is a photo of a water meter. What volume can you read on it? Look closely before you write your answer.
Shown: 255494.4857 kL
